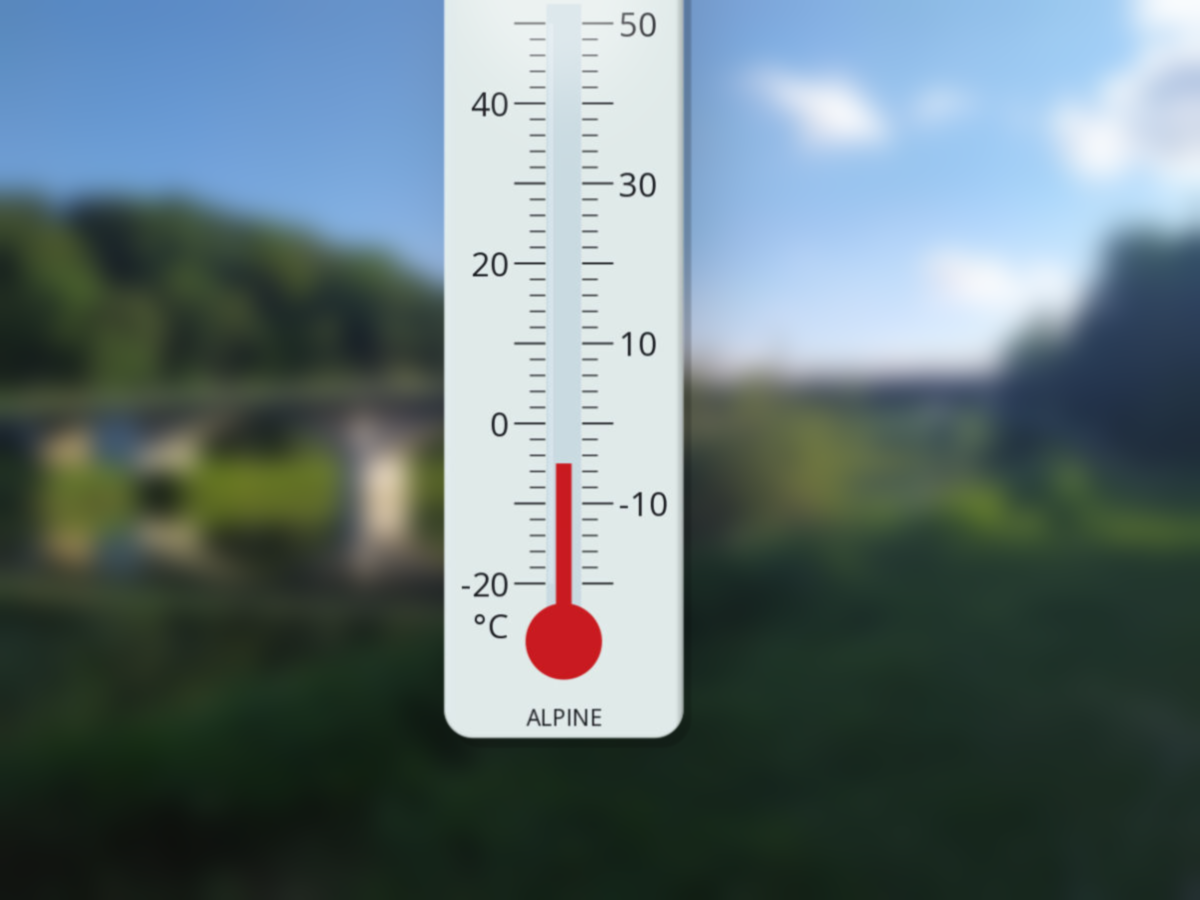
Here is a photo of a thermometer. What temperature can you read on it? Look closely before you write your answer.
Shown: -5 °C
